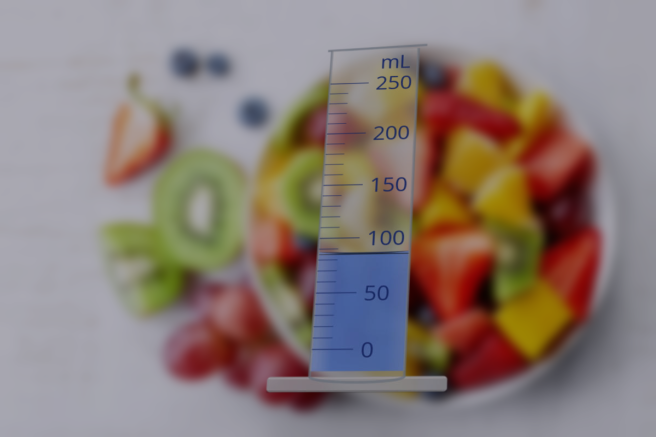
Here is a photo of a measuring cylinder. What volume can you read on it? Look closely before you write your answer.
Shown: 85 mL
